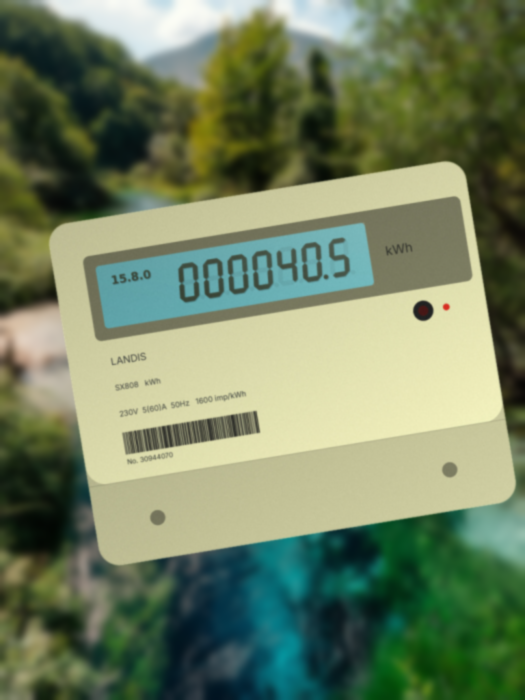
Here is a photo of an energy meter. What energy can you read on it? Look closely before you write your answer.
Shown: 40.5 kWh
